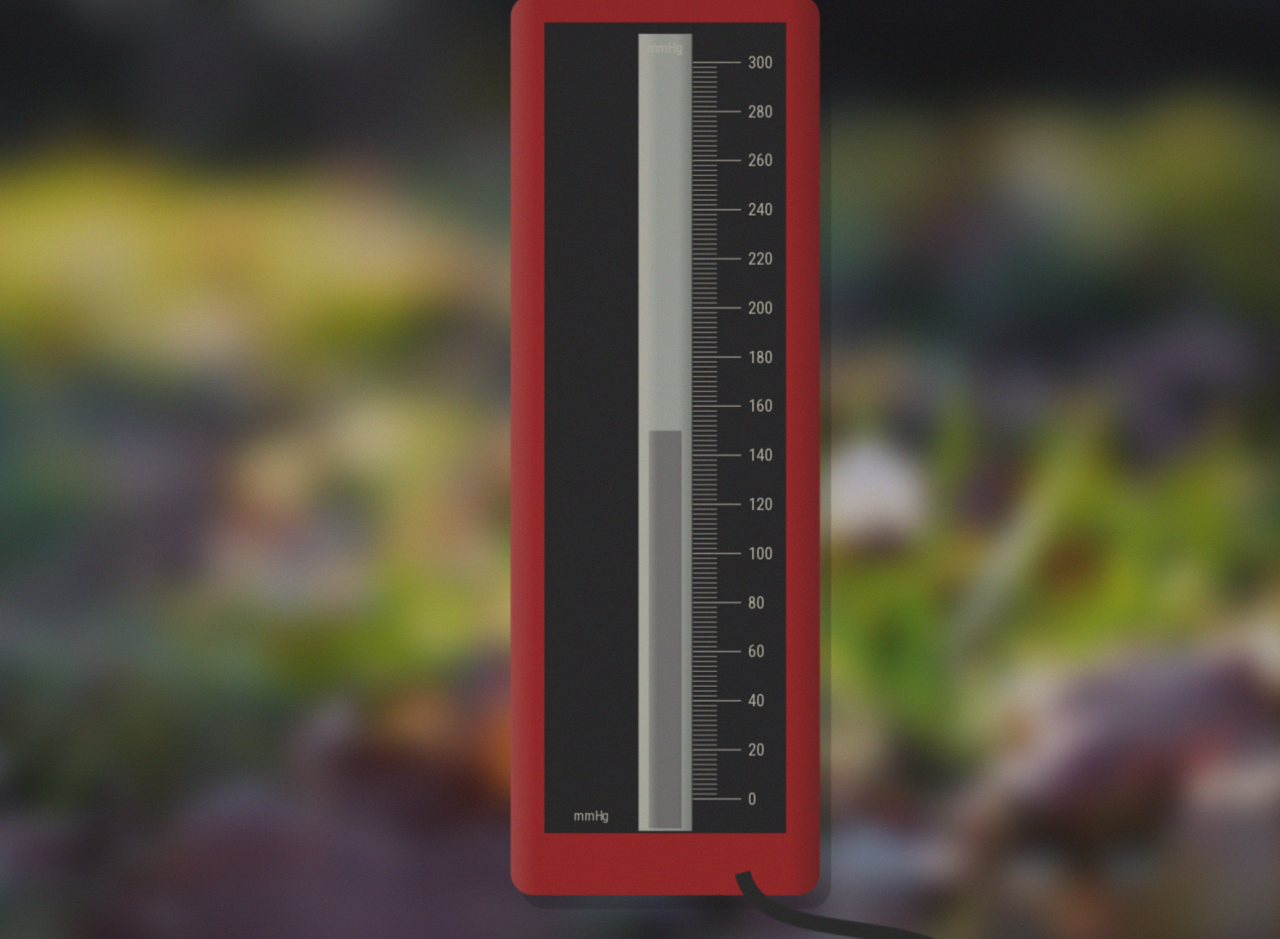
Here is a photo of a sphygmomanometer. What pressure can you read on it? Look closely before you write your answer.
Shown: 150 mmHg
